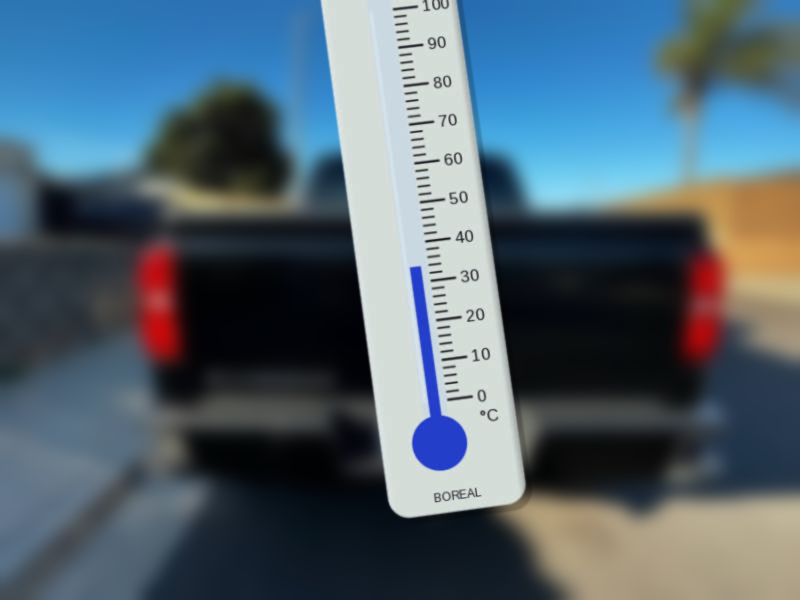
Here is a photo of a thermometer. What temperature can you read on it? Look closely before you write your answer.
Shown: 34 °C
